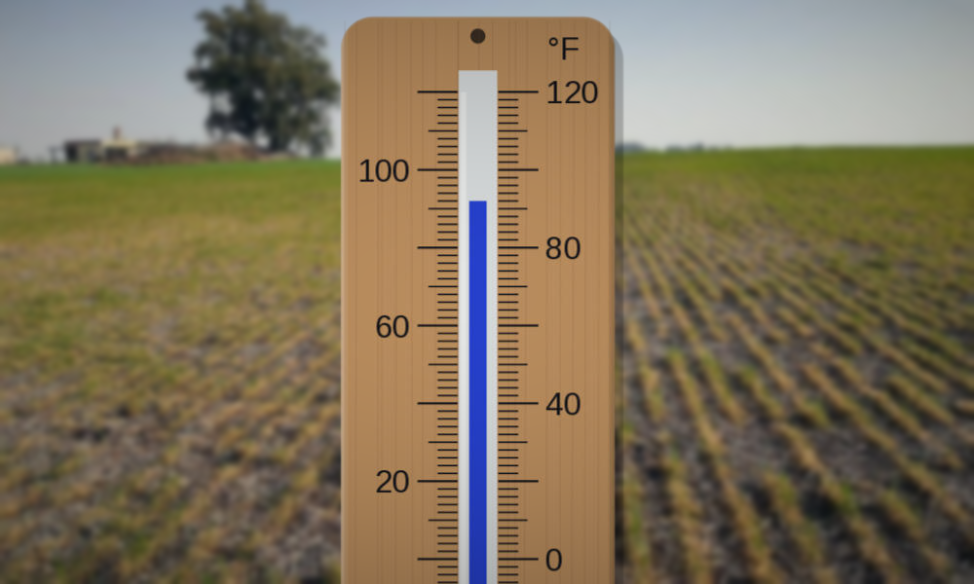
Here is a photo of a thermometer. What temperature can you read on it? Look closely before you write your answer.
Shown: 92 °F
